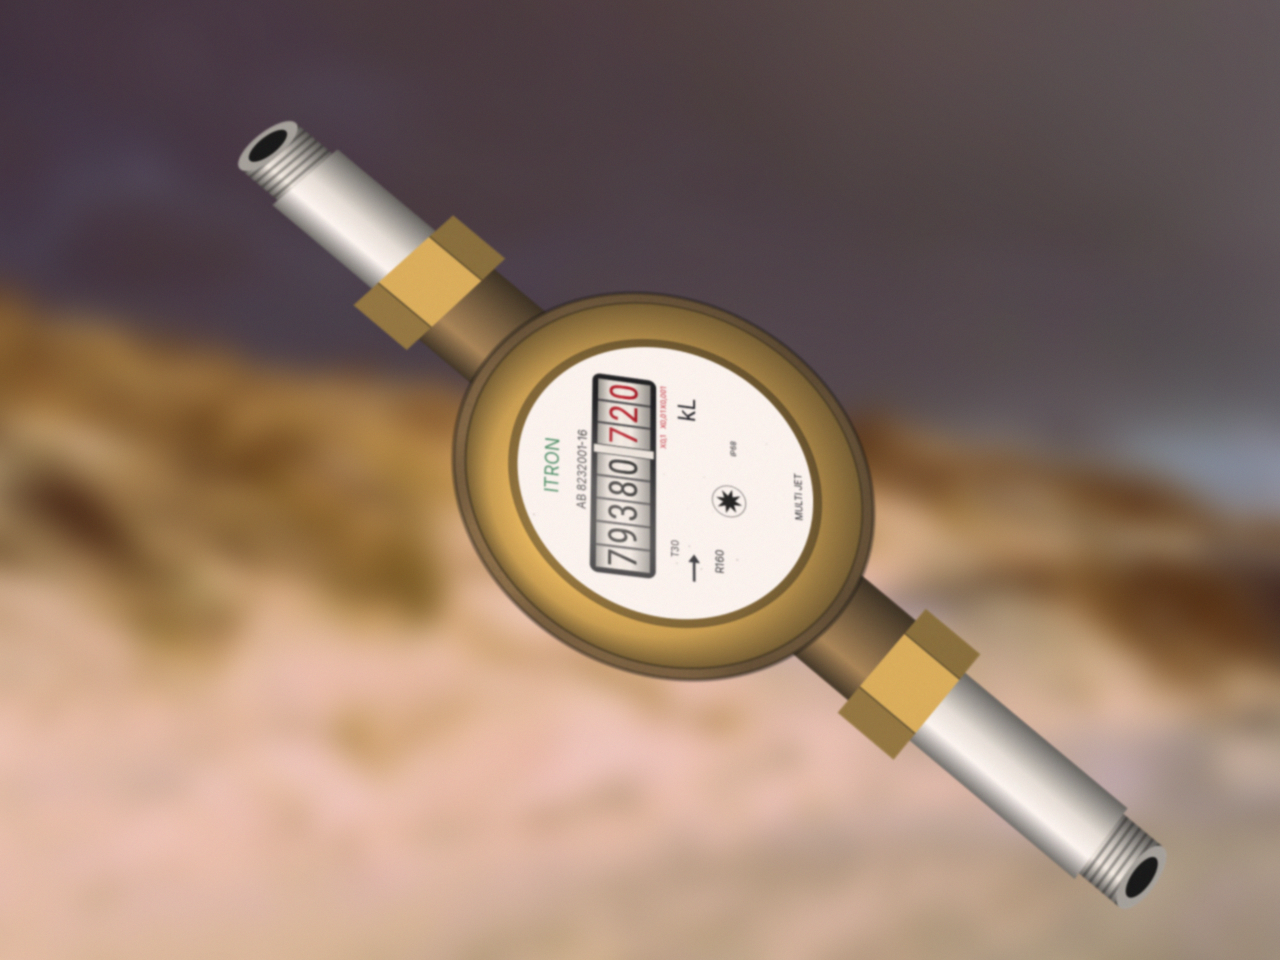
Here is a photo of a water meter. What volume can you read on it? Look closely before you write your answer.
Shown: 79380.720 kL
